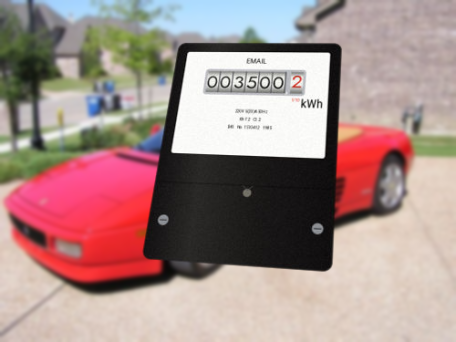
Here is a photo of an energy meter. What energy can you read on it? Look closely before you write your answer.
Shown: 3500.2 kWh
